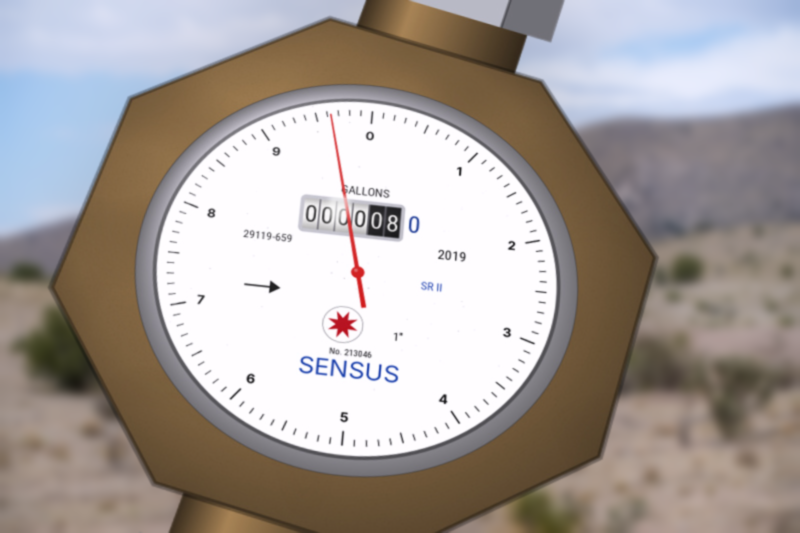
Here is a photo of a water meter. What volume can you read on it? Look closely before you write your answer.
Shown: 79.6 gal
